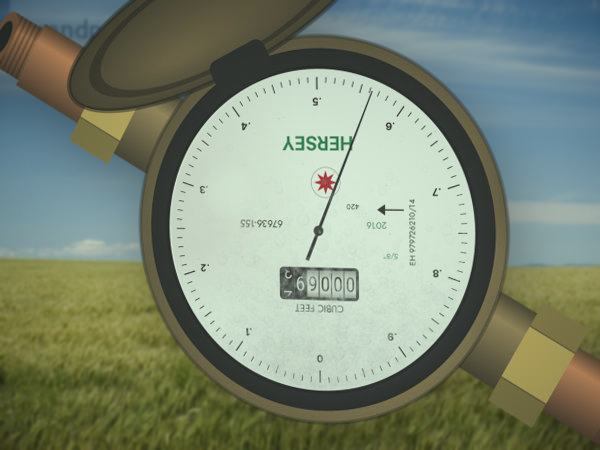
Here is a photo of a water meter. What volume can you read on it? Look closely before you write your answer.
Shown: 692.56 ft³
